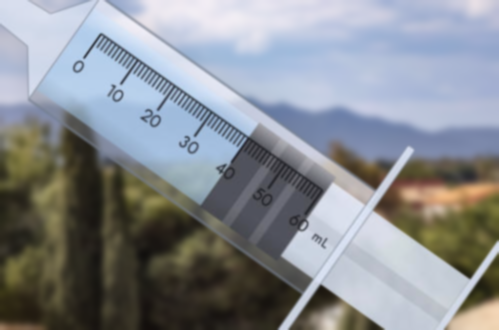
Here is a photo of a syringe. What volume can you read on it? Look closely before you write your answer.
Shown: 40 mL
